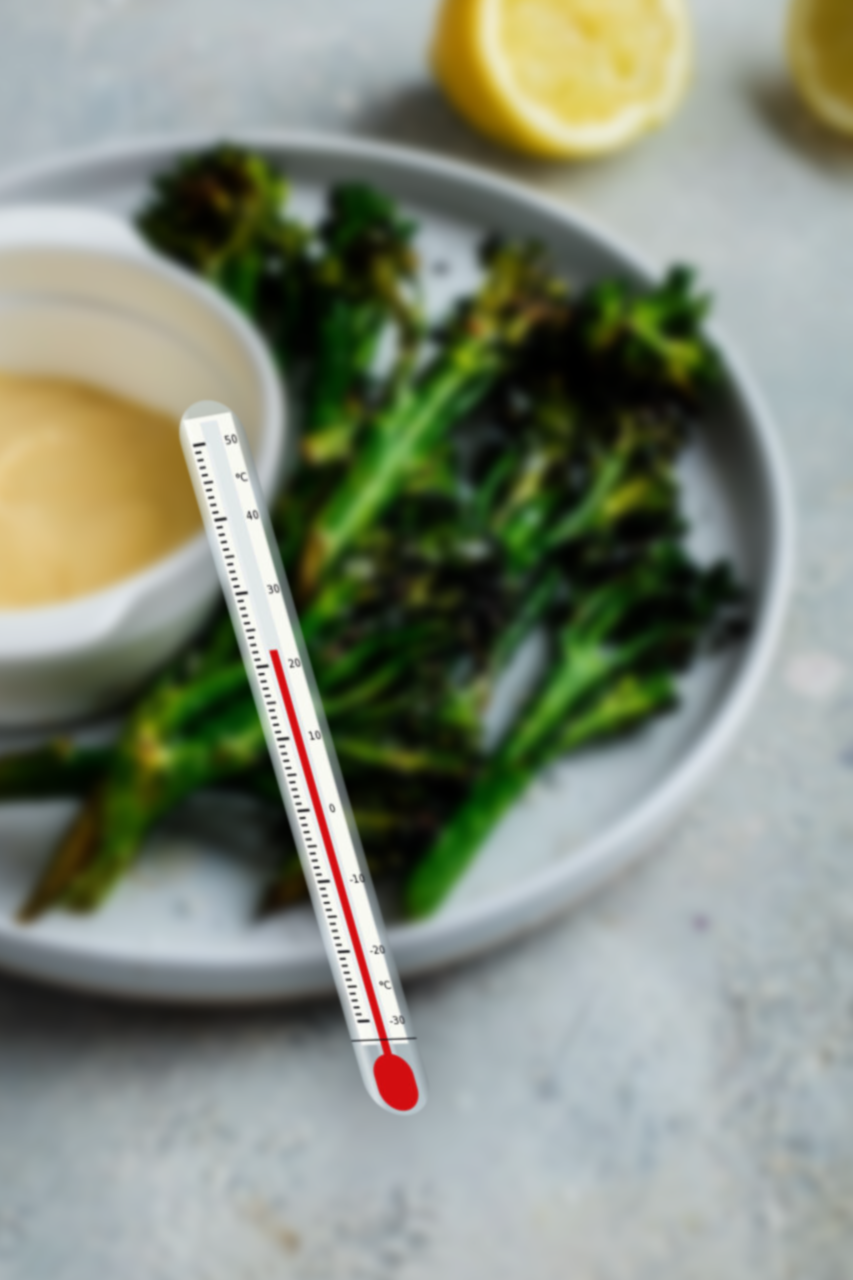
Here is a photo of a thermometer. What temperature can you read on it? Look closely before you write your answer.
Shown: 22 °C
